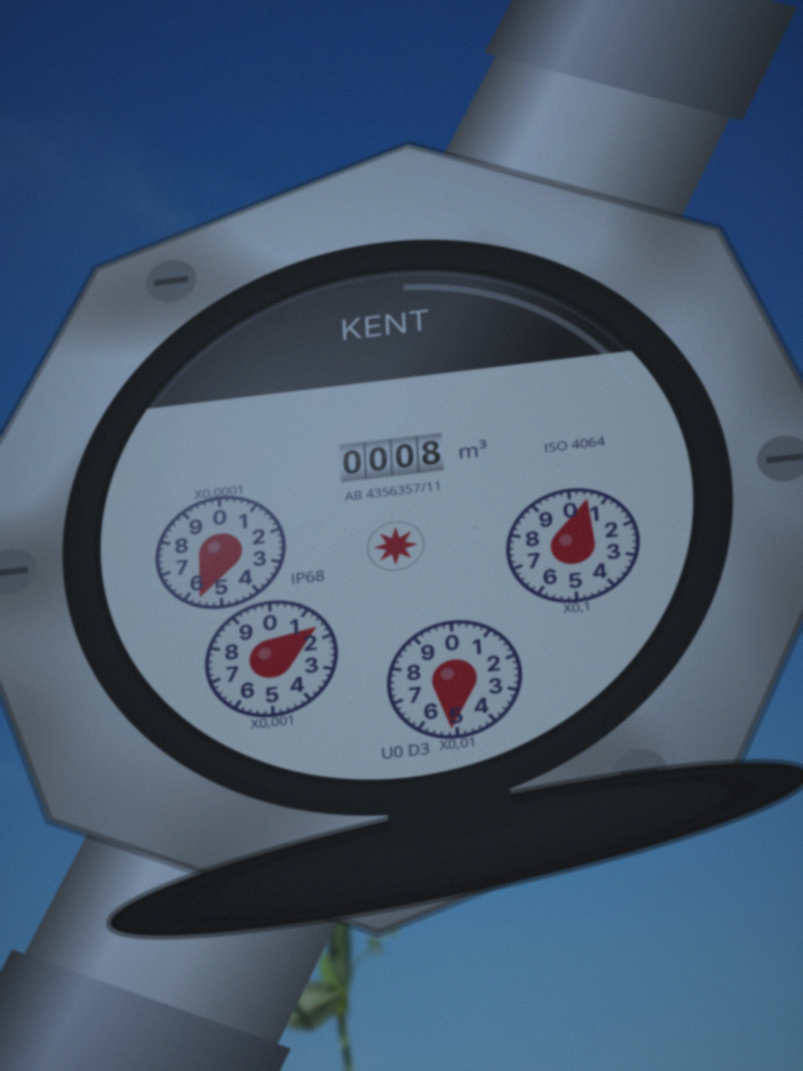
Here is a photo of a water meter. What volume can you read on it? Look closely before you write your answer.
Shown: 8.0515 m³
